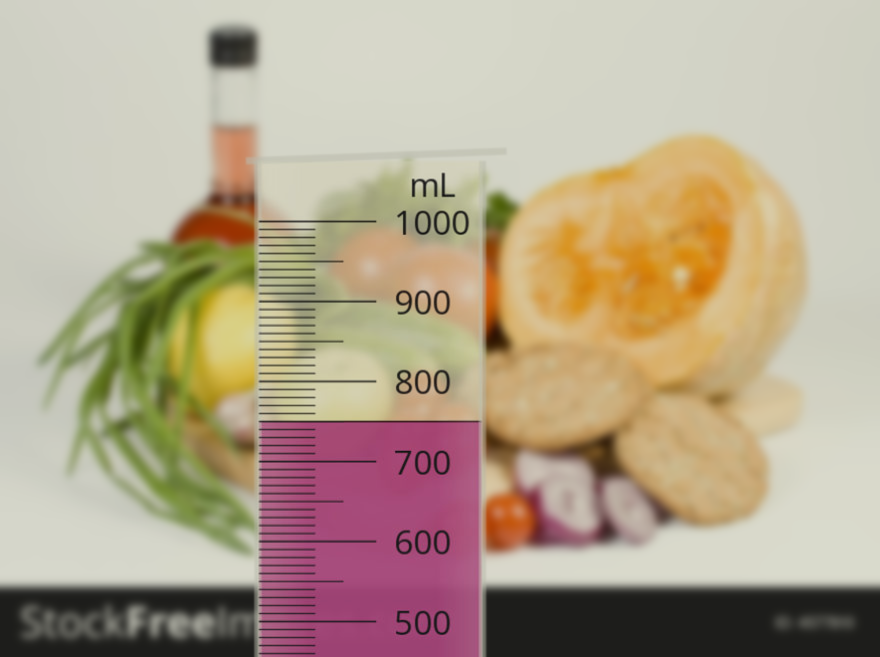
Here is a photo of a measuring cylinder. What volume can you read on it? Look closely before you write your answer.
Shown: 750 mL
